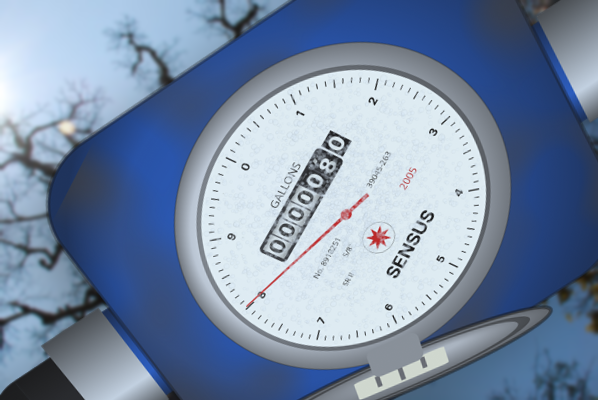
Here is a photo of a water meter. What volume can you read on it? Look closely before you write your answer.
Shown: 78.0 gal
